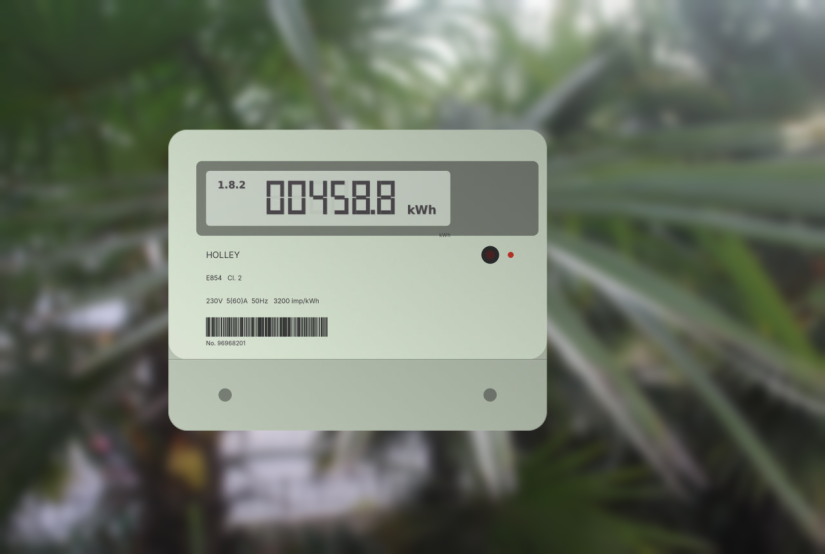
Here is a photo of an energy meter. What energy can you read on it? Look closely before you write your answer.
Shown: 458.8 kWh
